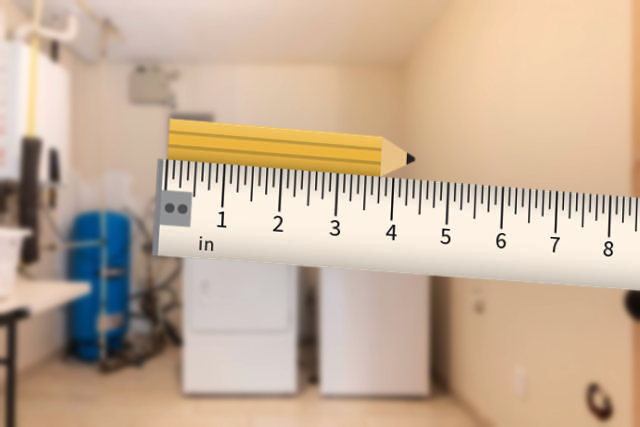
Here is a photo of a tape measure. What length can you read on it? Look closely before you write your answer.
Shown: 4.375 in
